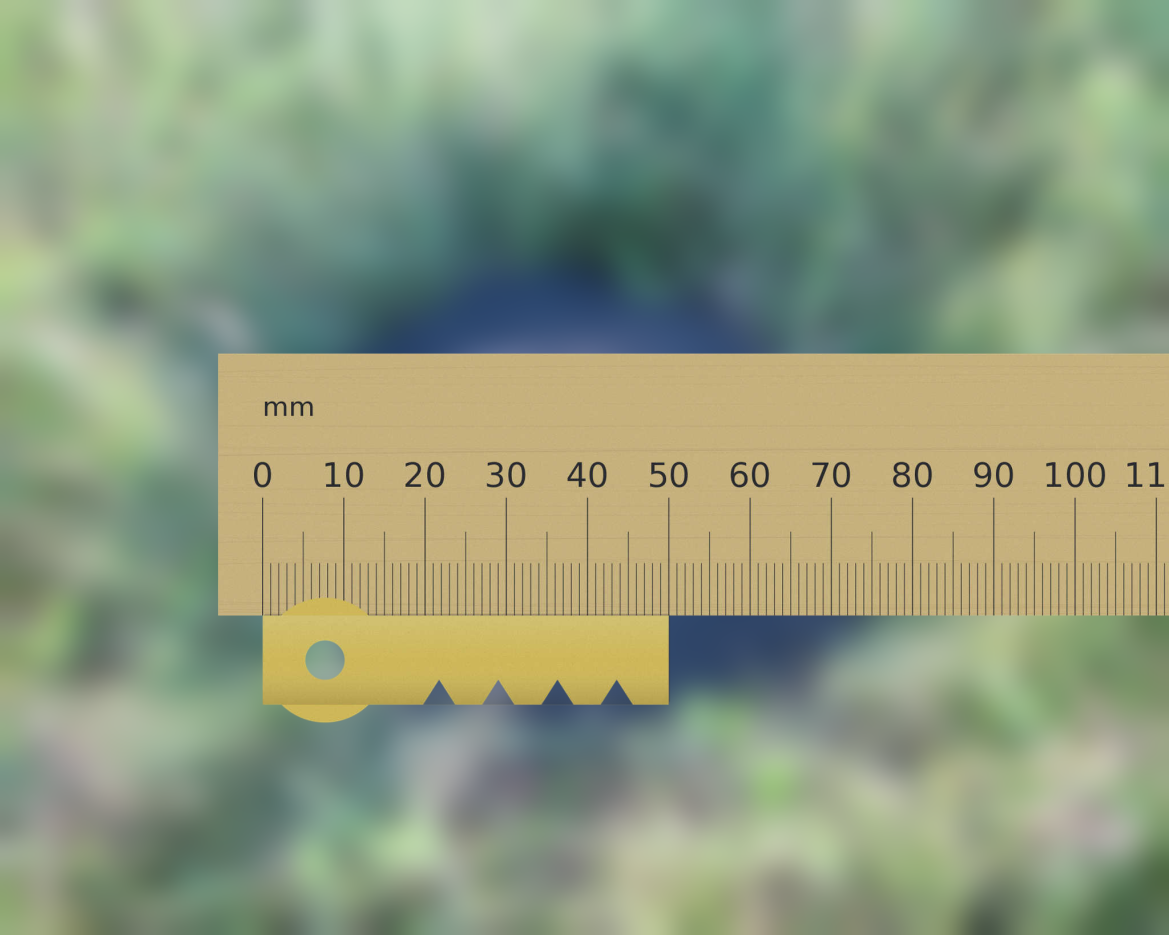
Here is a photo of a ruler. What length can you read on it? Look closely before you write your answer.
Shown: 50 mm
